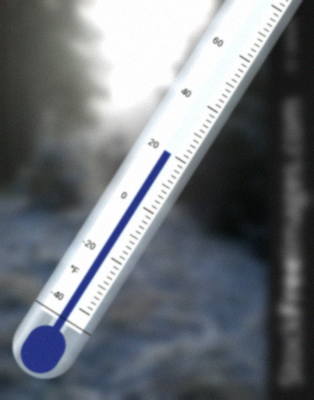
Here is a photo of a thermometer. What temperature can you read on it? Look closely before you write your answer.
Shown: 20 °F
